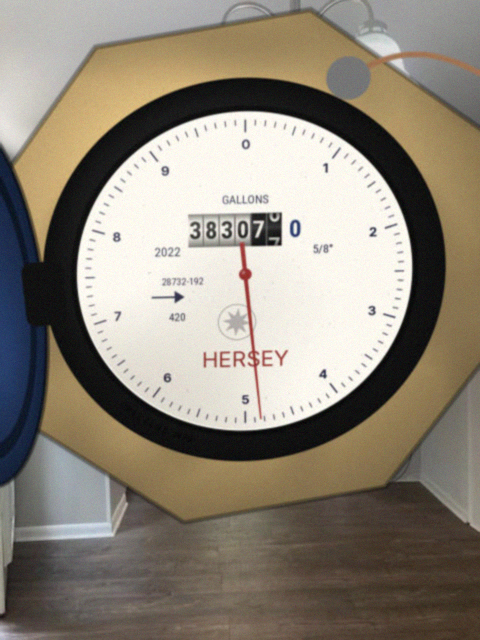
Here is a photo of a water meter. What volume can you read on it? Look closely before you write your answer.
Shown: 3830764.8 gal
